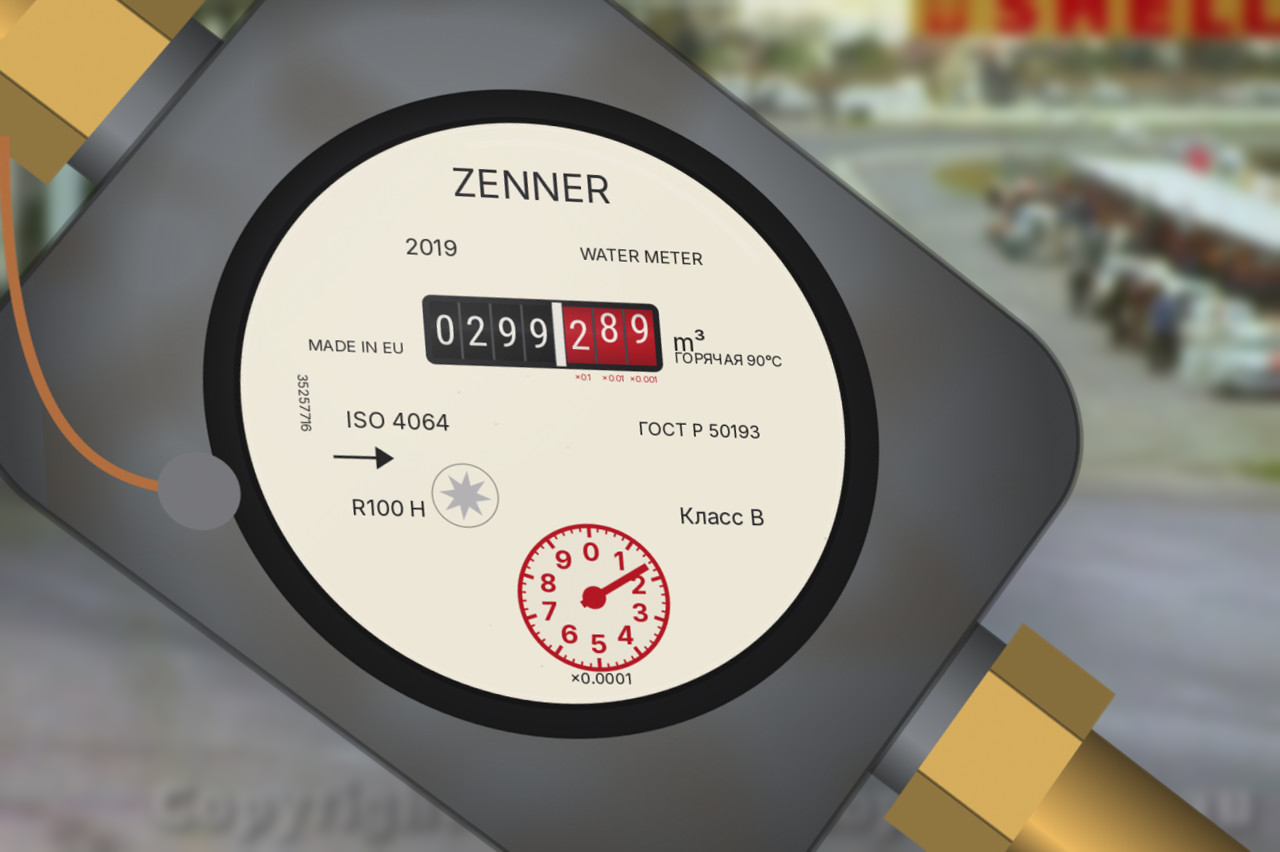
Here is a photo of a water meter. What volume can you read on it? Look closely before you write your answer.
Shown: 299.2891 m³
